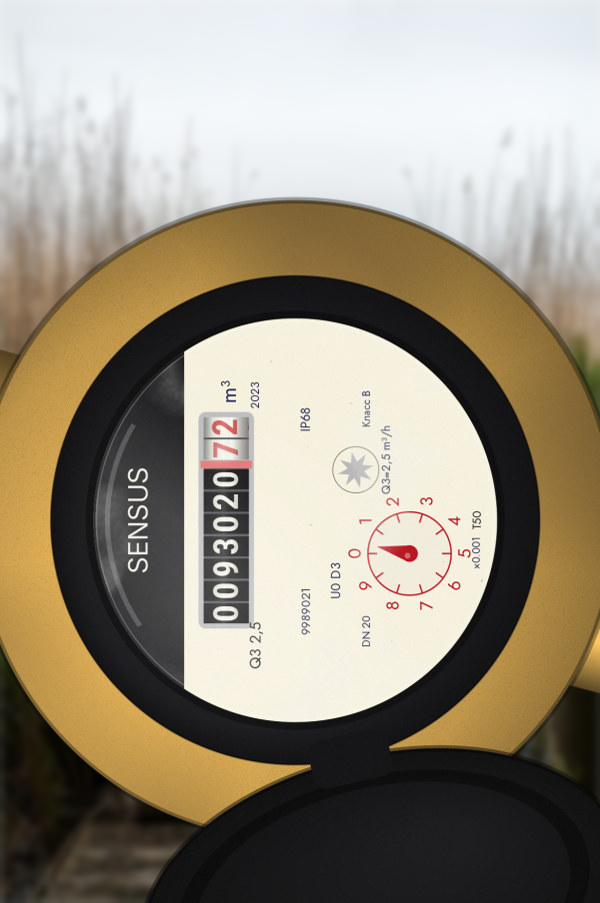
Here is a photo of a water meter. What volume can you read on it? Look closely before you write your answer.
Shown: 93020.720 m³
